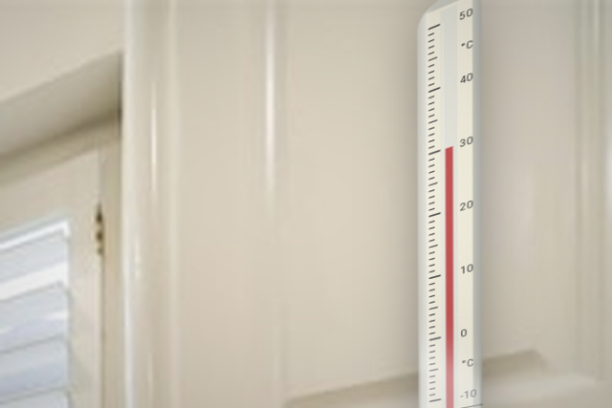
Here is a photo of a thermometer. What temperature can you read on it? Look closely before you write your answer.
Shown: 30 °C
